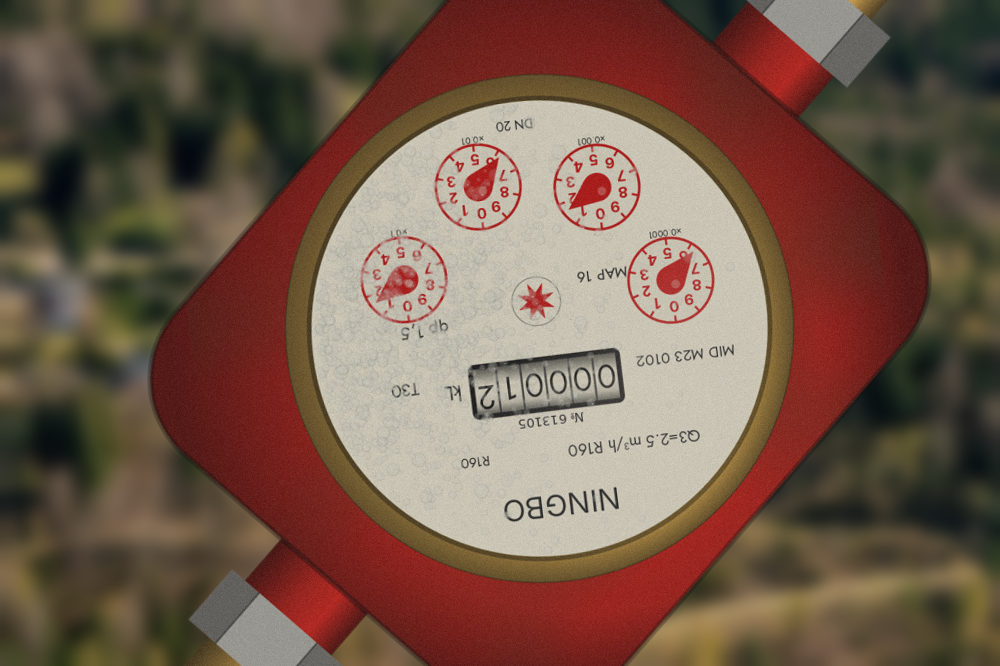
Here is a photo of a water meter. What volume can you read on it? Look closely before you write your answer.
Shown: 12.1616 kL
